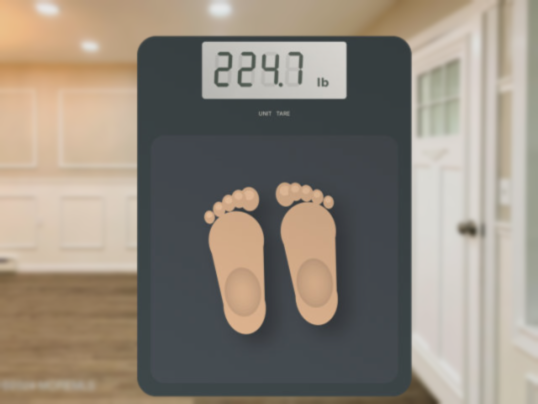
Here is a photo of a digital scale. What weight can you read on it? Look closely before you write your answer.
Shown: 224.7 lb
